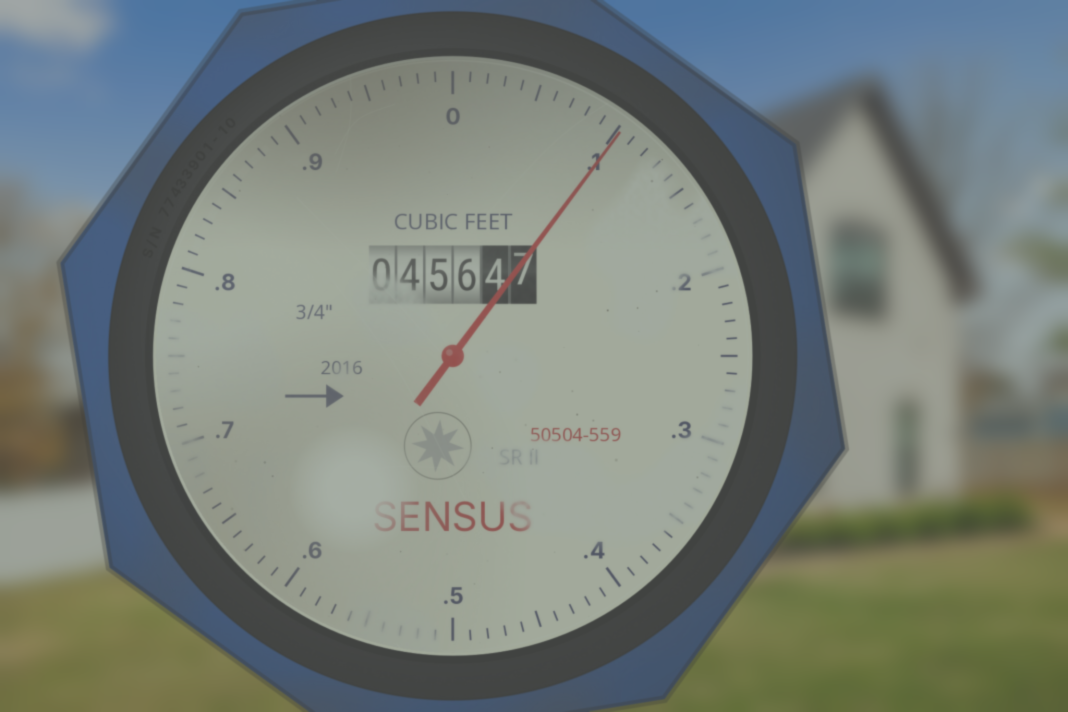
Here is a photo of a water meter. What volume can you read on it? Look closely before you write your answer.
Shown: 45647.10 ft³
